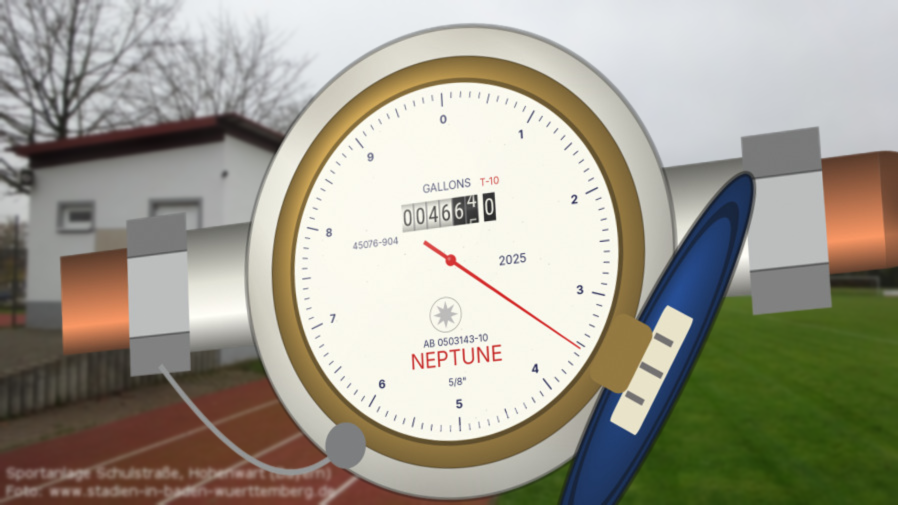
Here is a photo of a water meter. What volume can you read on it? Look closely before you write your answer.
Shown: 46643.5 gal
